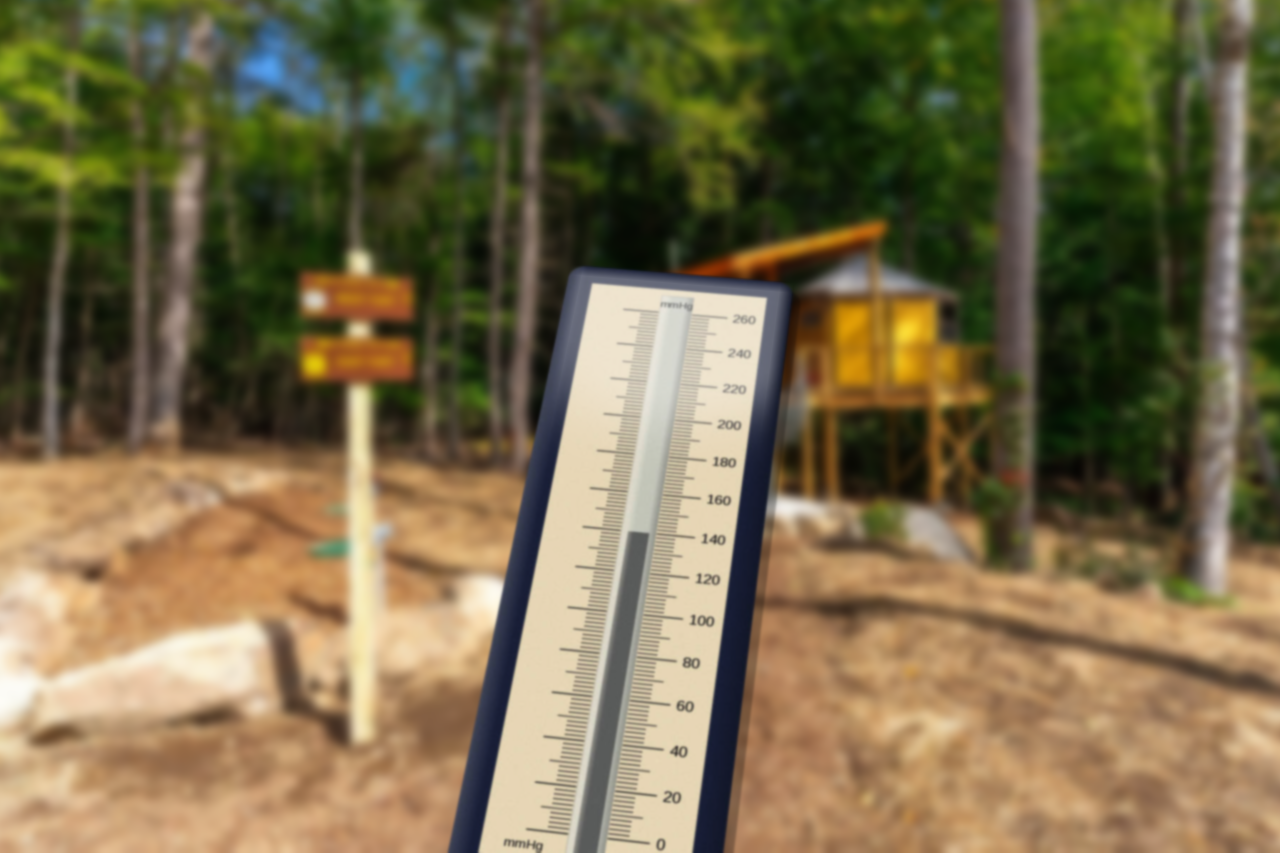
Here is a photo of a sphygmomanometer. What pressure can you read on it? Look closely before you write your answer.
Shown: 140 mmHg
